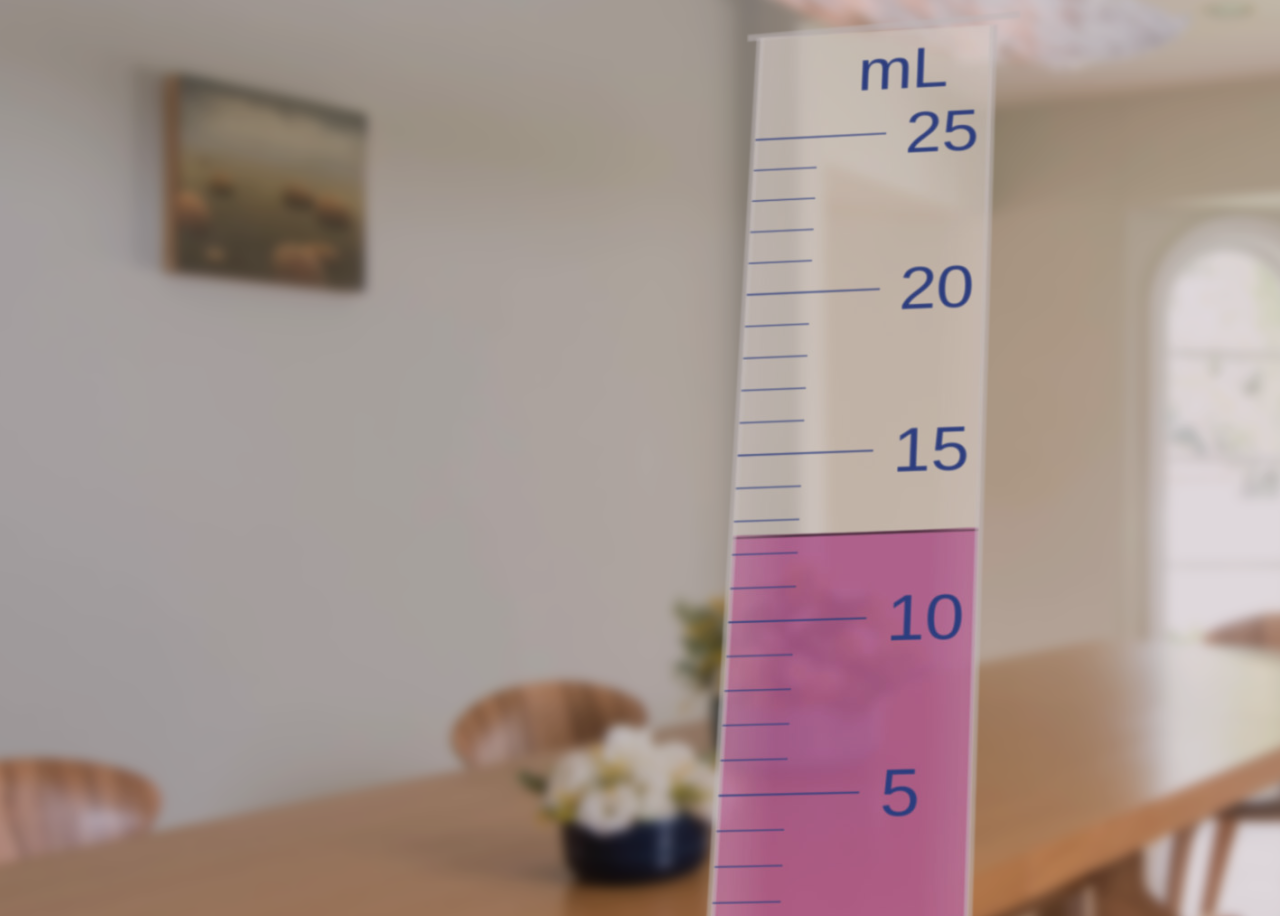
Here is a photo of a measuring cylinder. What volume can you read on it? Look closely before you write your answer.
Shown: 12.5 mL
